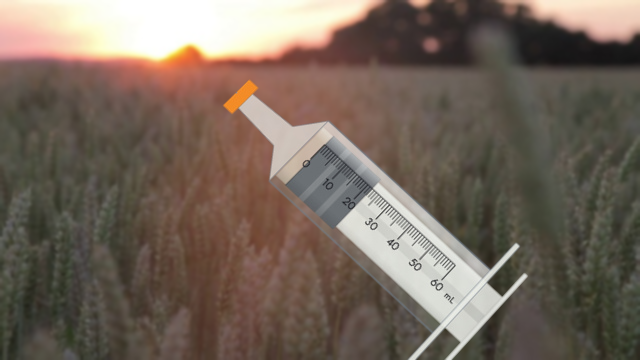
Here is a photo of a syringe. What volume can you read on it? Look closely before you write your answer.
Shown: 0 mL
